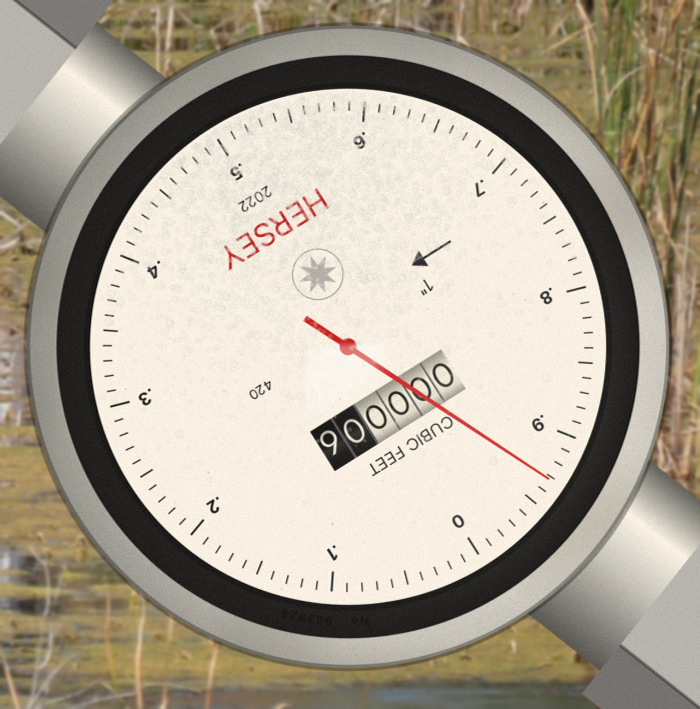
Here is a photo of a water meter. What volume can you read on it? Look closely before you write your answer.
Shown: 5.93 ft³
